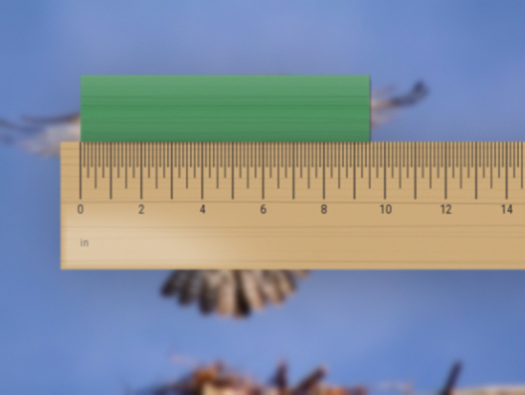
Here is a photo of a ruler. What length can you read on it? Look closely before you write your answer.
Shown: 9.5 in
